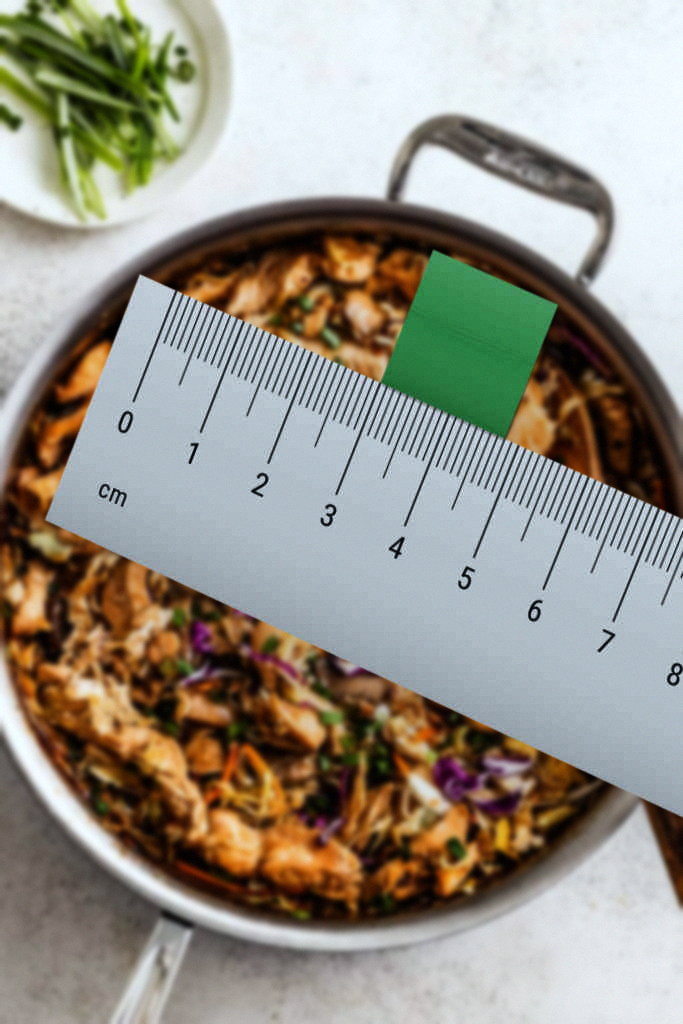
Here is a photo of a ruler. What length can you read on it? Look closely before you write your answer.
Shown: 1.8 cm
